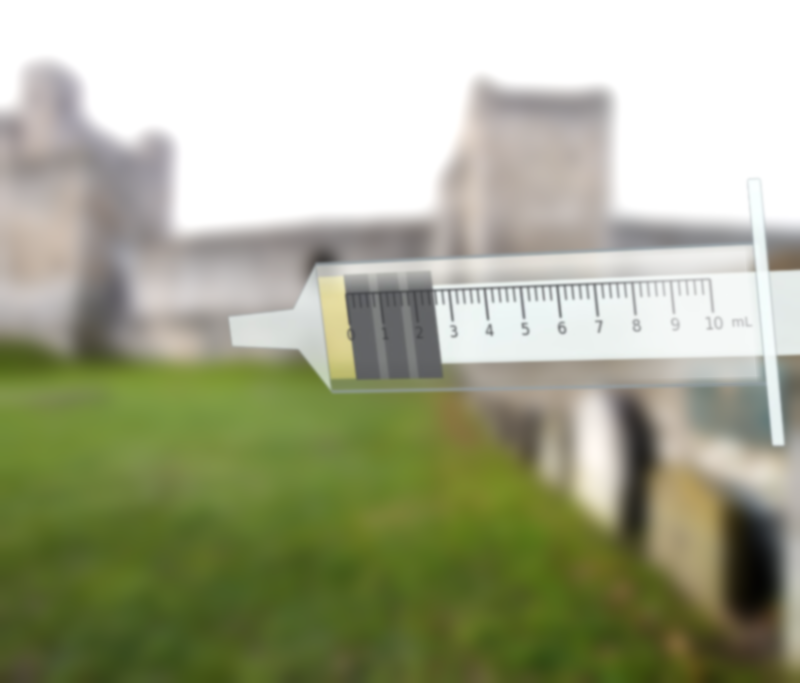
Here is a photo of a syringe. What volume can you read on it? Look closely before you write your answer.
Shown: 0 mL
